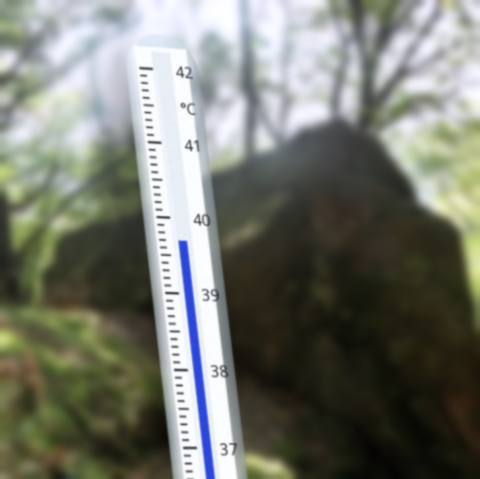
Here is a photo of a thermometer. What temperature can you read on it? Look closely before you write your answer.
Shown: 39.7 °C
